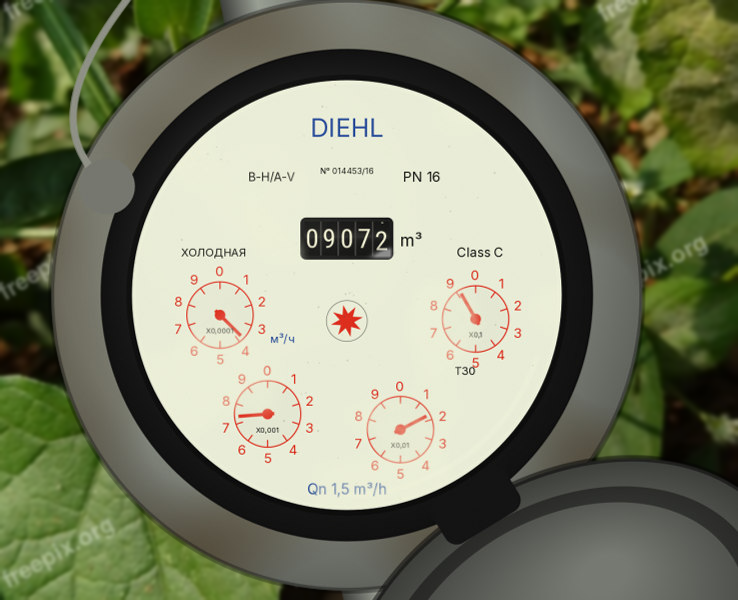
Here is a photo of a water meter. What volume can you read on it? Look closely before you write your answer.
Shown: 9071.9173 m³
